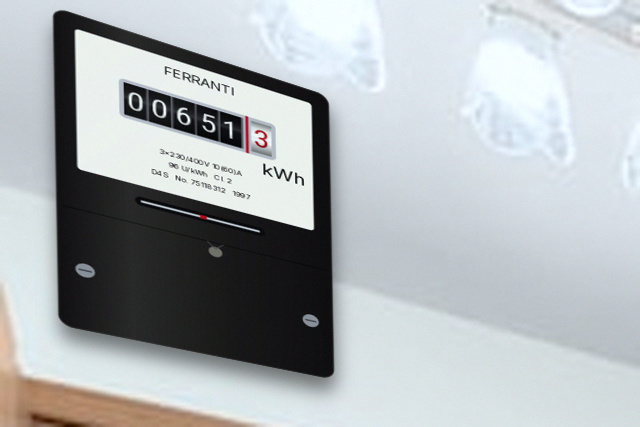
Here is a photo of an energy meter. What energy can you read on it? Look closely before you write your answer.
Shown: 651.3 kWh
